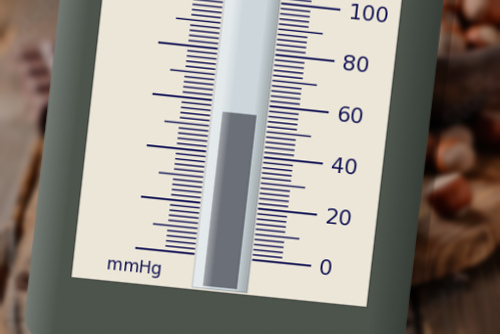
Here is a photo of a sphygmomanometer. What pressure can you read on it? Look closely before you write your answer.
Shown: 56 mmHg
